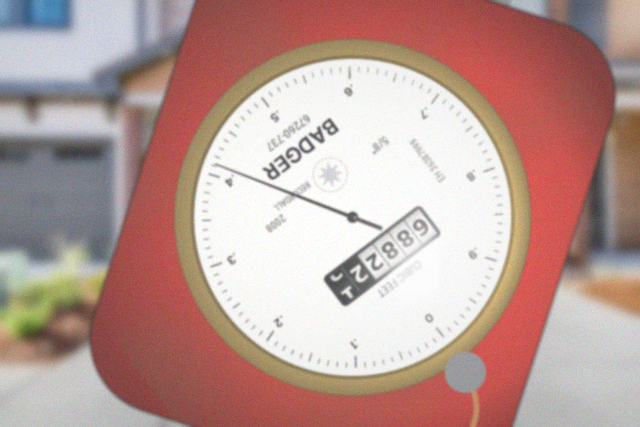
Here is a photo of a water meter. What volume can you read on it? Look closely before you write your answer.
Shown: 688221.41 ft³
